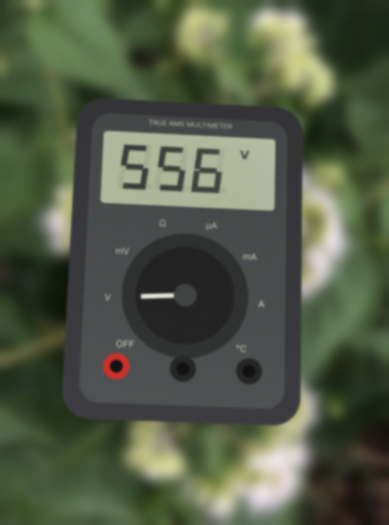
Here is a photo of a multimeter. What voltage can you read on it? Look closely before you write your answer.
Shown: 556 V
